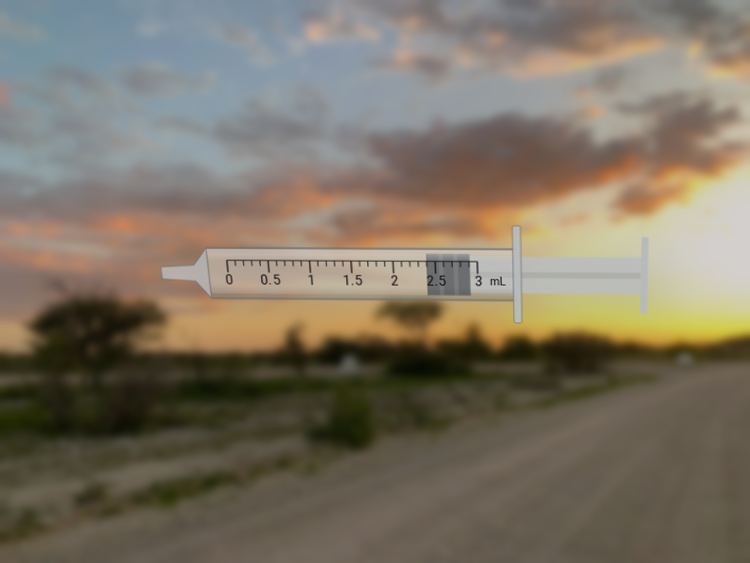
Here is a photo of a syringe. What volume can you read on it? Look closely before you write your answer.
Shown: 2.4 mL
